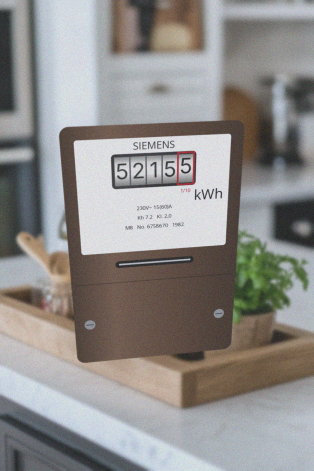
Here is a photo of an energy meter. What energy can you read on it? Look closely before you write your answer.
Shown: 5215.5 kWh
